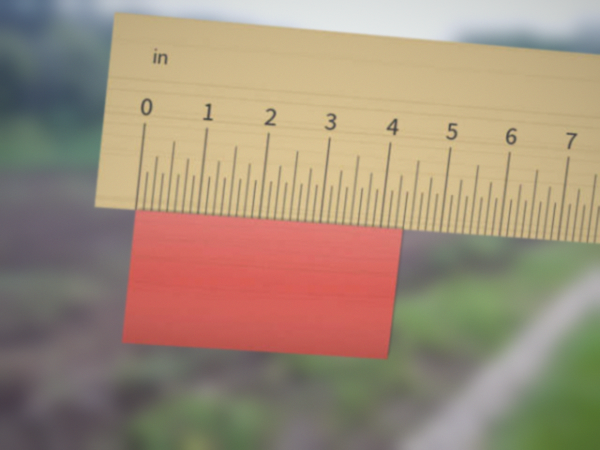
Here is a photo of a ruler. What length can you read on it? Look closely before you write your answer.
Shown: 4.375 in
